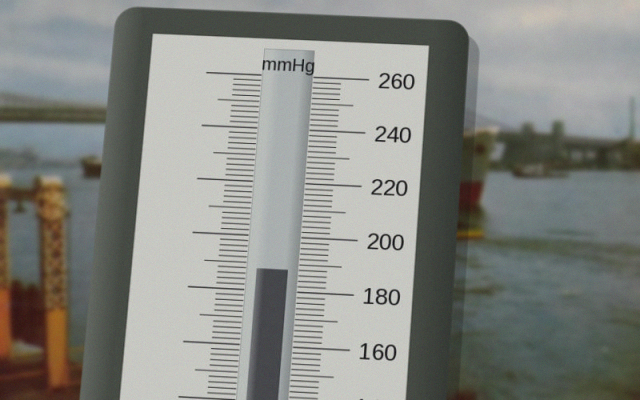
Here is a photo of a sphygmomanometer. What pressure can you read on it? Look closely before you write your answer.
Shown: 188 mmHg
